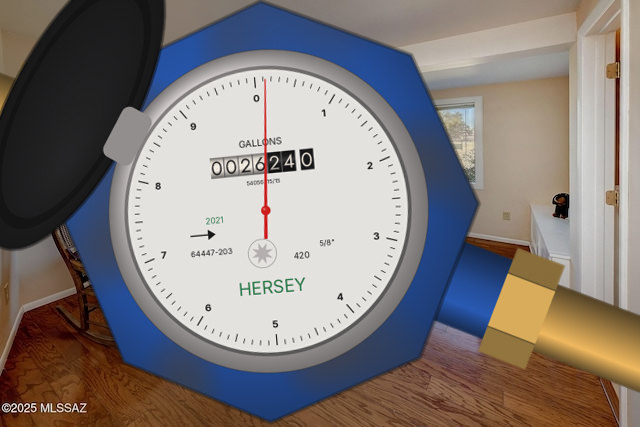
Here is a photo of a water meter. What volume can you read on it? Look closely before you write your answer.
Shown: 26240.1 gal
